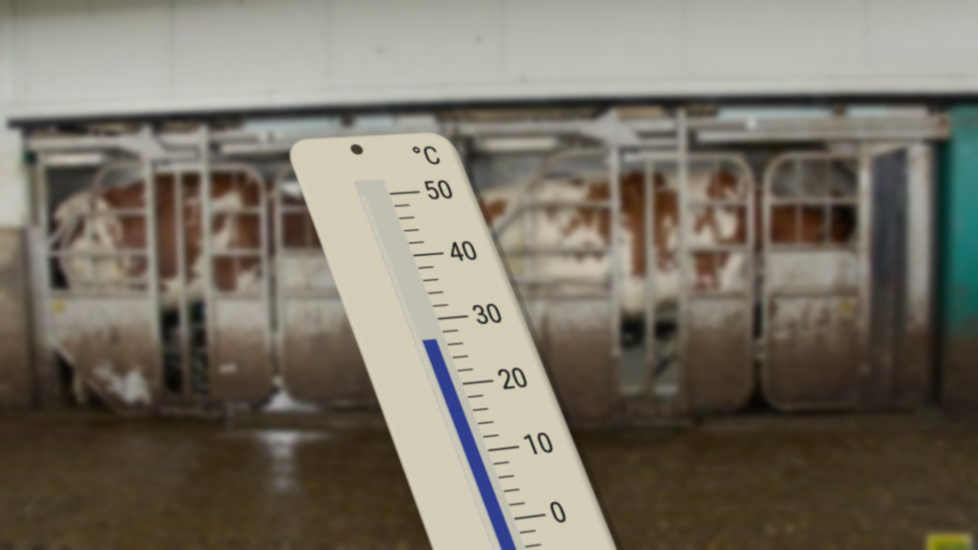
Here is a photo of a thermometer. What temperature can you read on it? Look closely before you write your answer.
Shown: 27 °C
